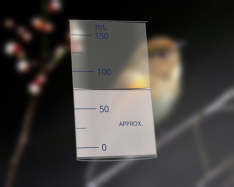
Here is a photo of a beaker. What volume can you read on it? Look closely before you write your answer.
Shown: 75 mL
